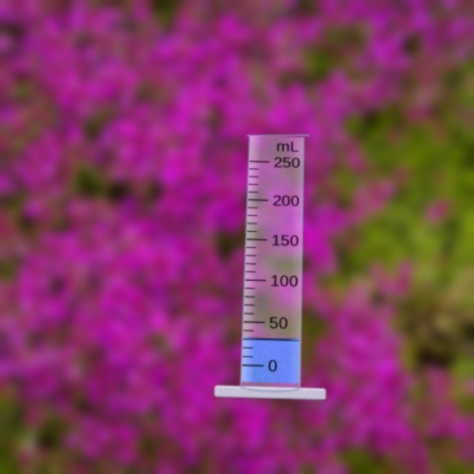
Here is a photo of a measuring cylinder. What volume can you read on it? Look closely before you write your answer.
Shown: 30 mL
